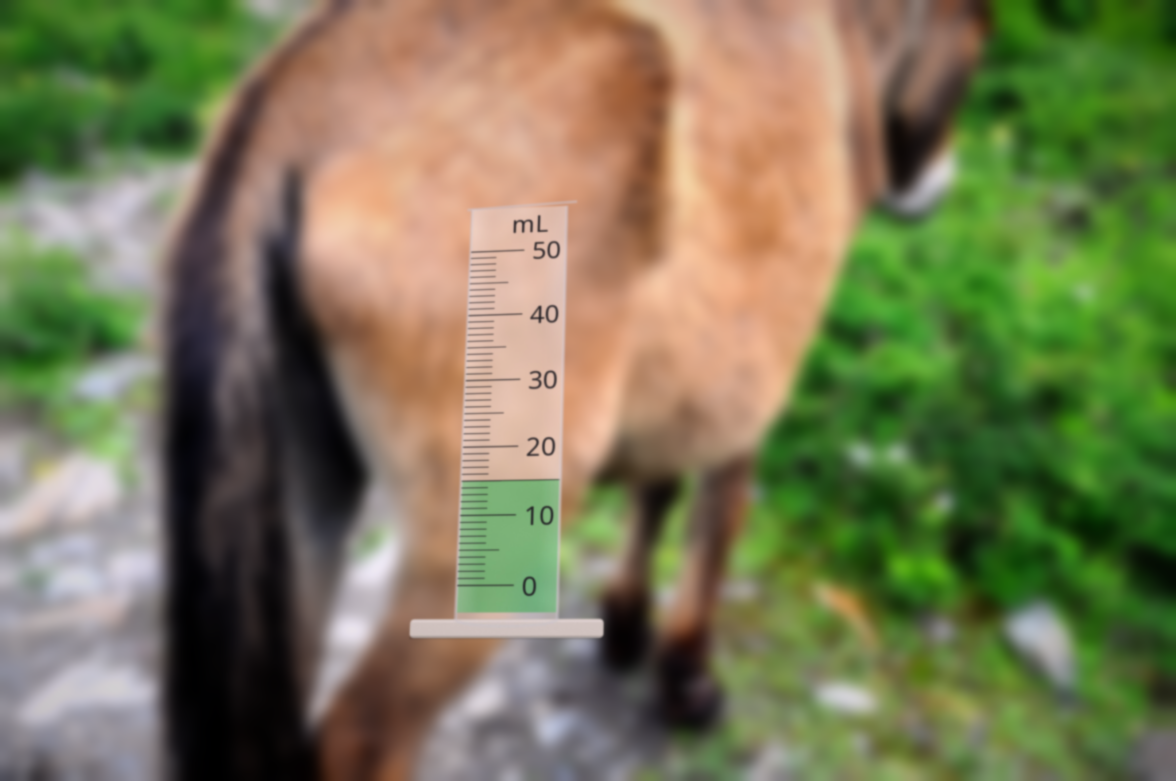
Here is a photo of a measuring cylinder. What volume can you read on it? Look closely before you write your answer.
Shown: 15 mL
